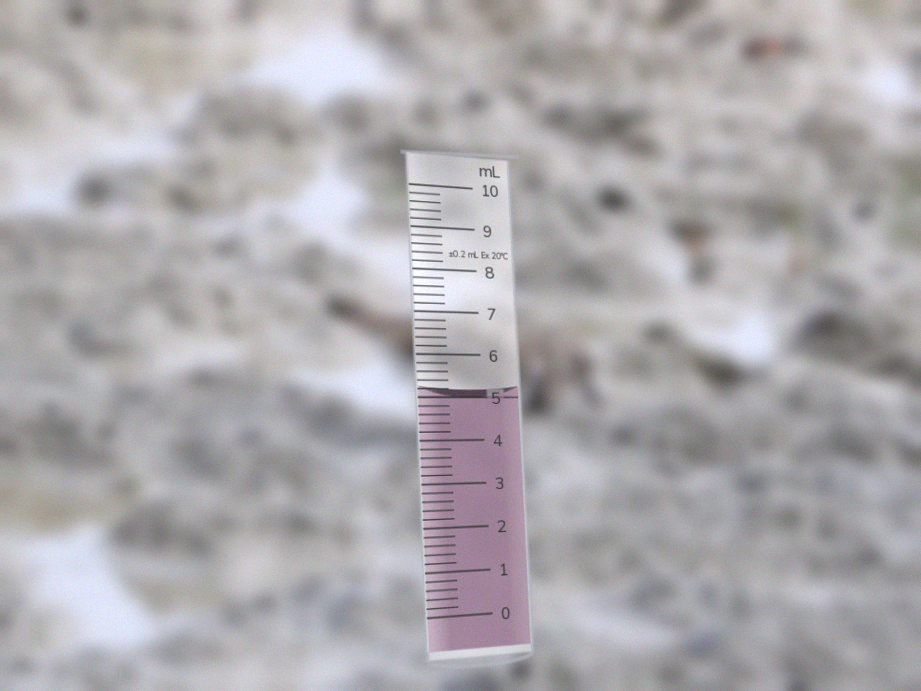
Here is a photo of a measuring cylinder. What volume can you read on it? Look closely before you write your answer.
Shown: 5 mL
